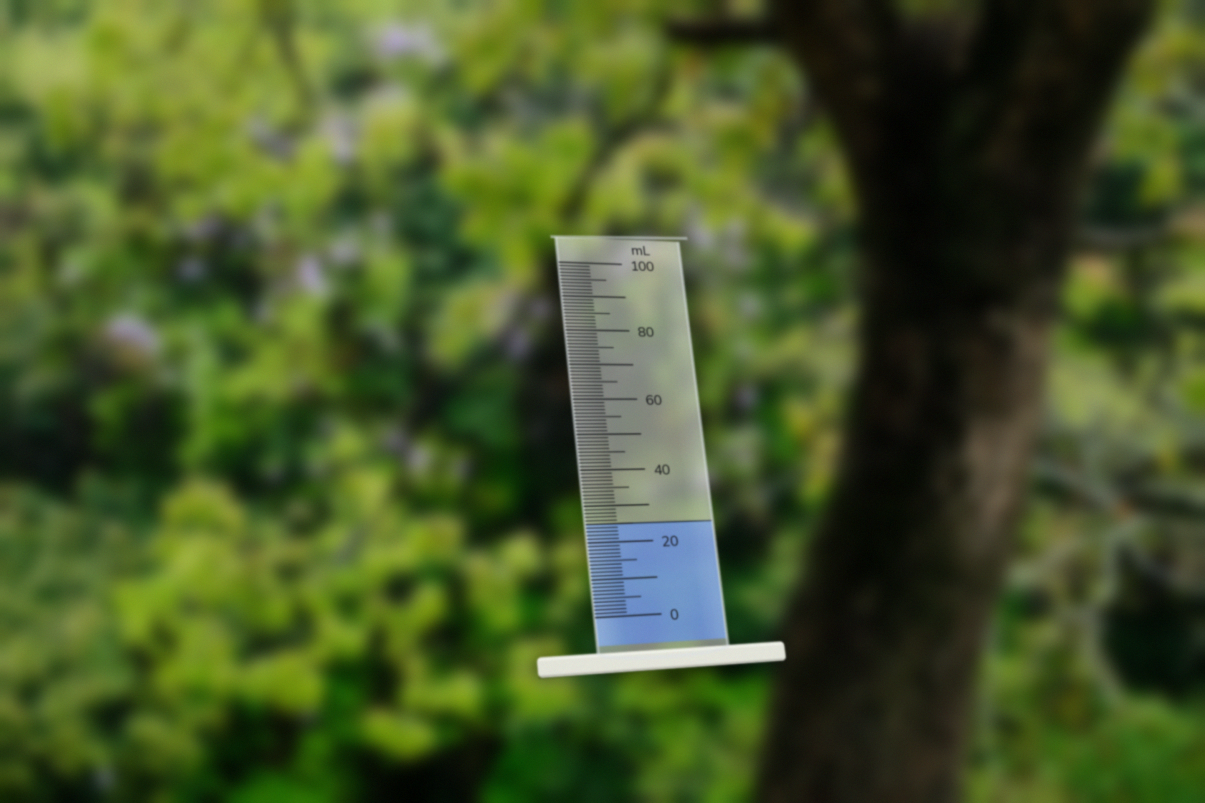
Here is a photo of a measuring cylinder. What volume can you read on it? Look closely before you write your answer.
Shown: 25 mL
